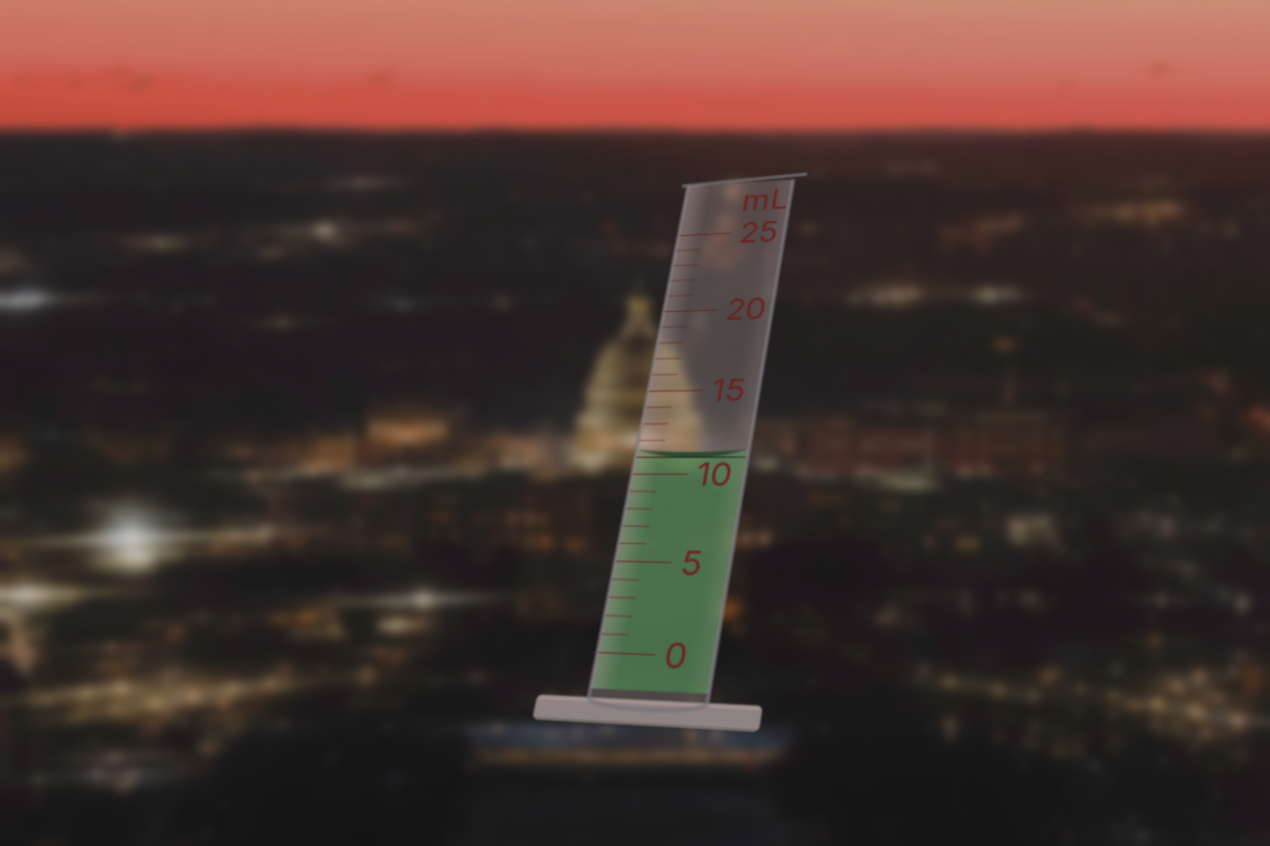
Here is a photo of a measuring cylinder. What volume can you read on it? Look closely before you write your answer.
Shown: 11 mL
